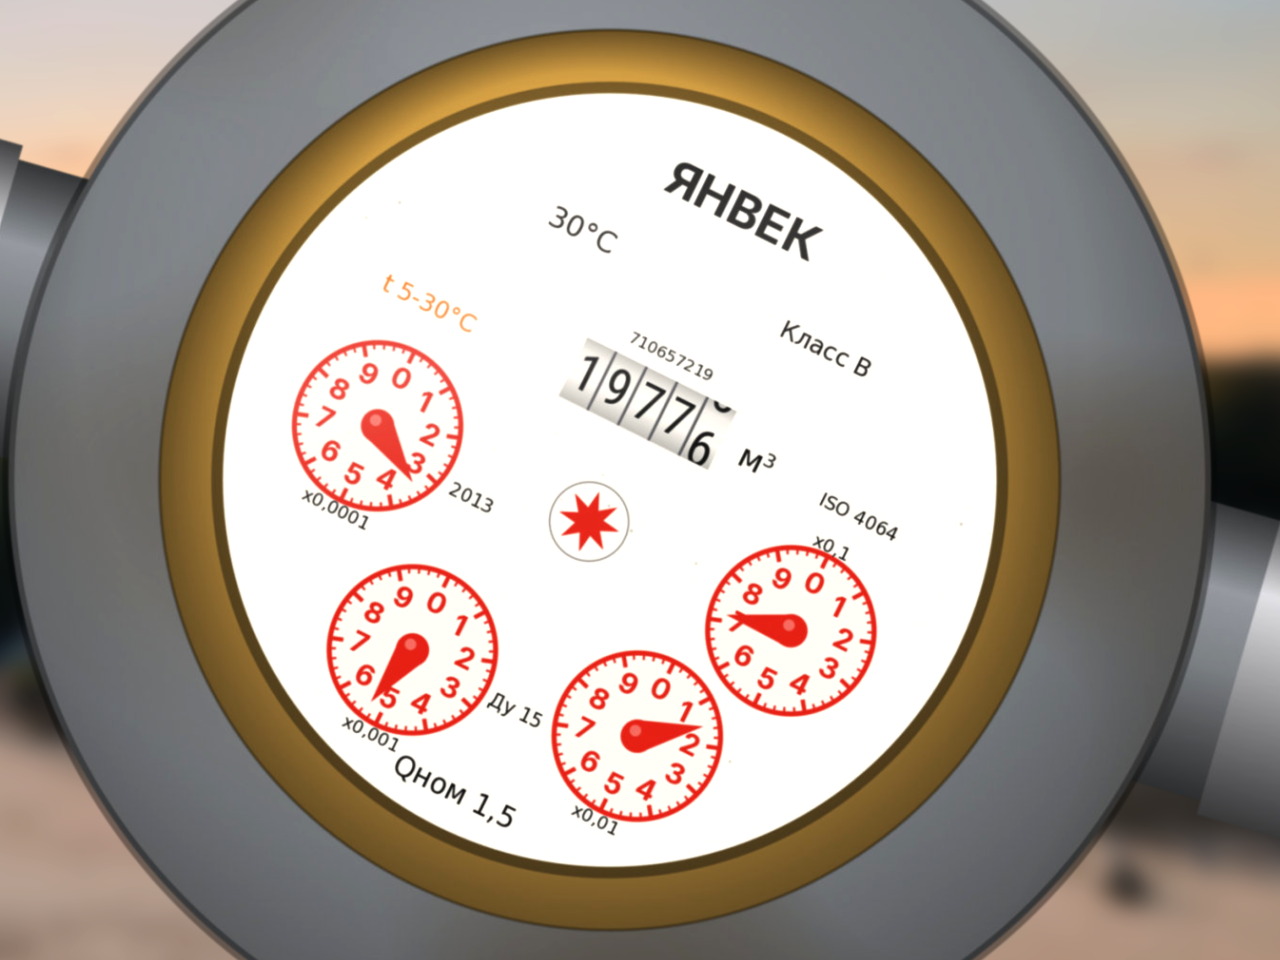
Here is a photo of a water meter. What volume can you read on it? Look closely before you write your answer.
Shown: 19775.7153 m³
